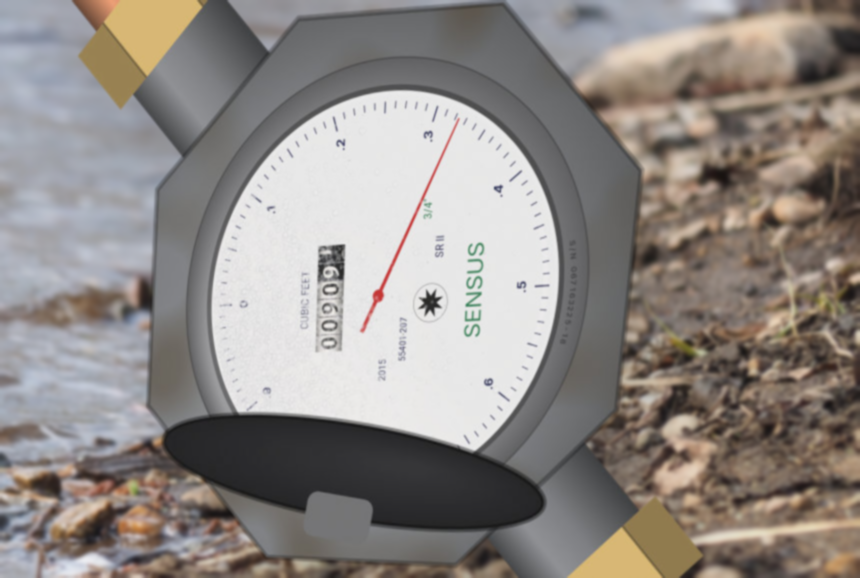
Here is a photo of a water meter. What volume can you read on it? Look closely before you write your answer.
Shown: 9091.32 ft³
